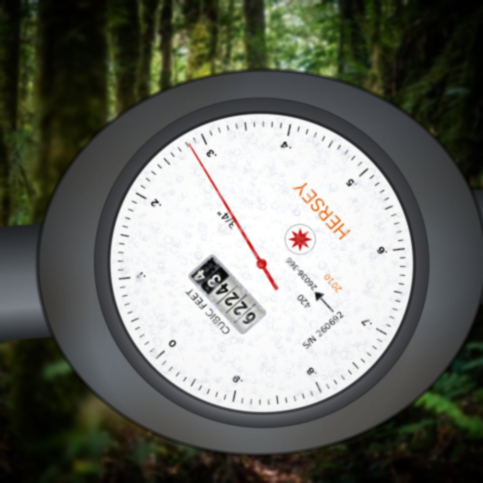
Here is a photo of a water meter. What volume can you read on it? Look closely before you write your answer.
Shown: 622434.28 ft³
